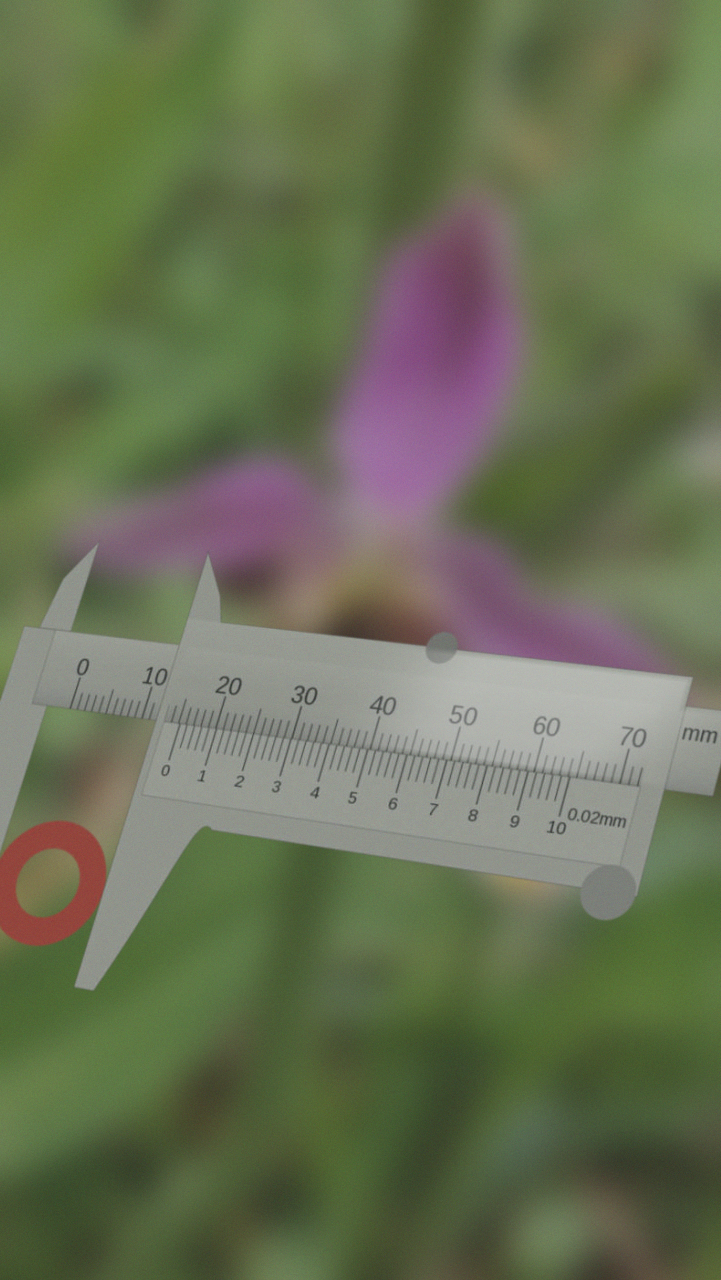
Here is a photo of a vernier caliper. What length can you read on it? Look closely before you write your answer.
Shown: 15.2 mm
